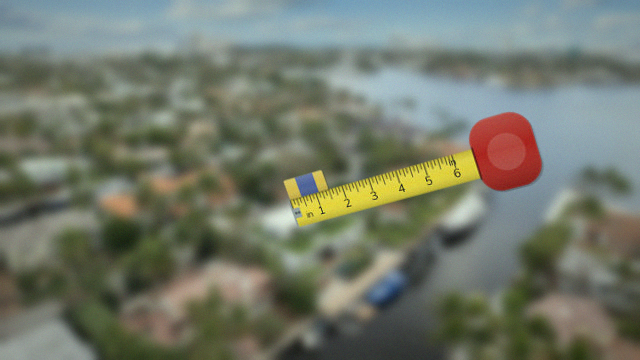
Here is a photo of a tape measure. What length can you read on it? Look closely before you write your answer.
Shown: 1.5 in
